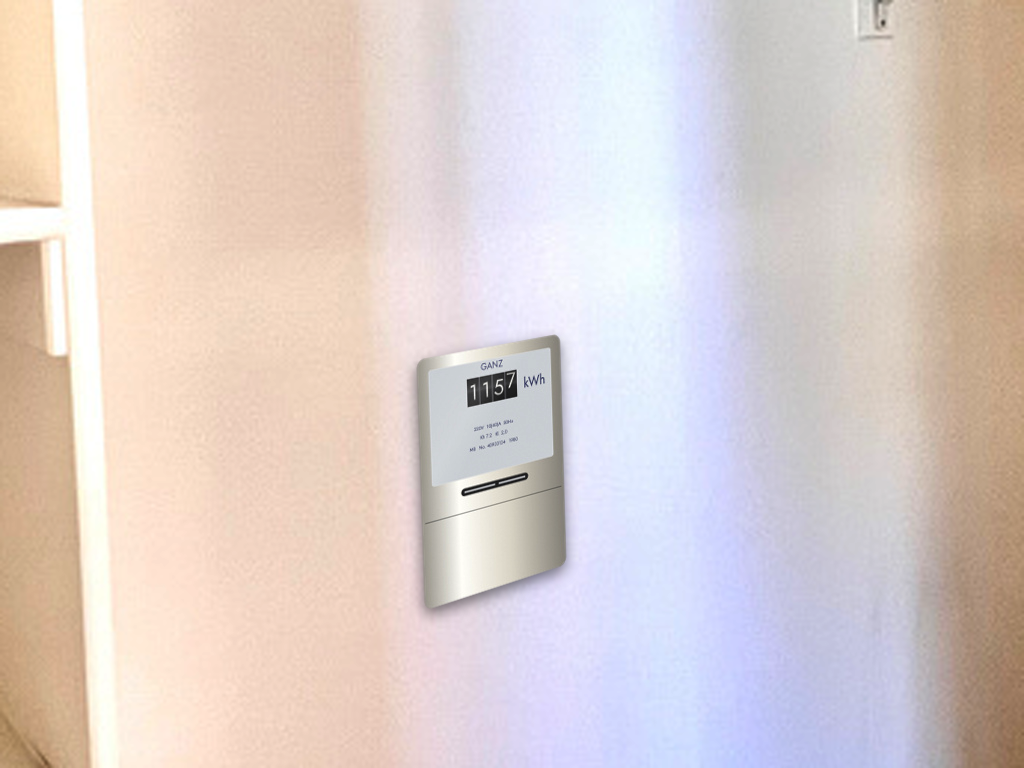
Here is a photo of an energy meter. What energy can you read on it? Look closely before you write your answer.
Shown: 1157 kWh
